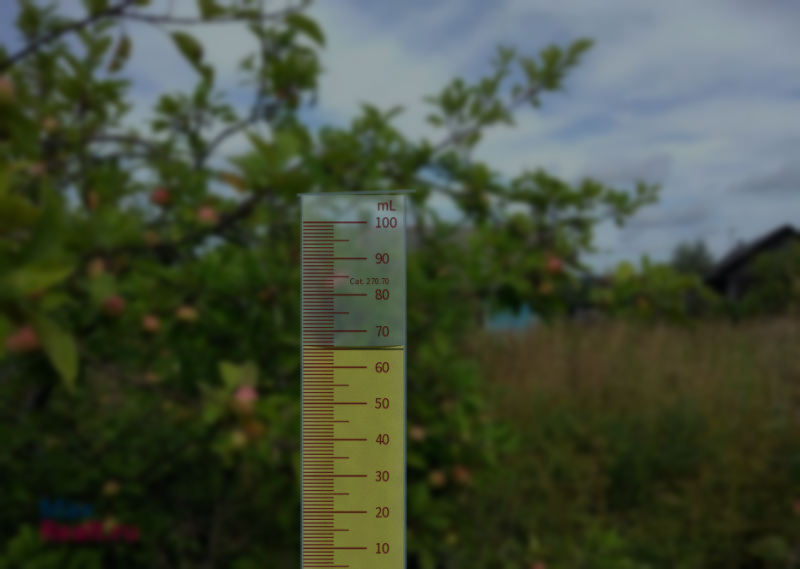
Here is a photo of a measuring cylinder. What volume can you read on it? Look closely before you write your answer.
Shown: 65 mL
